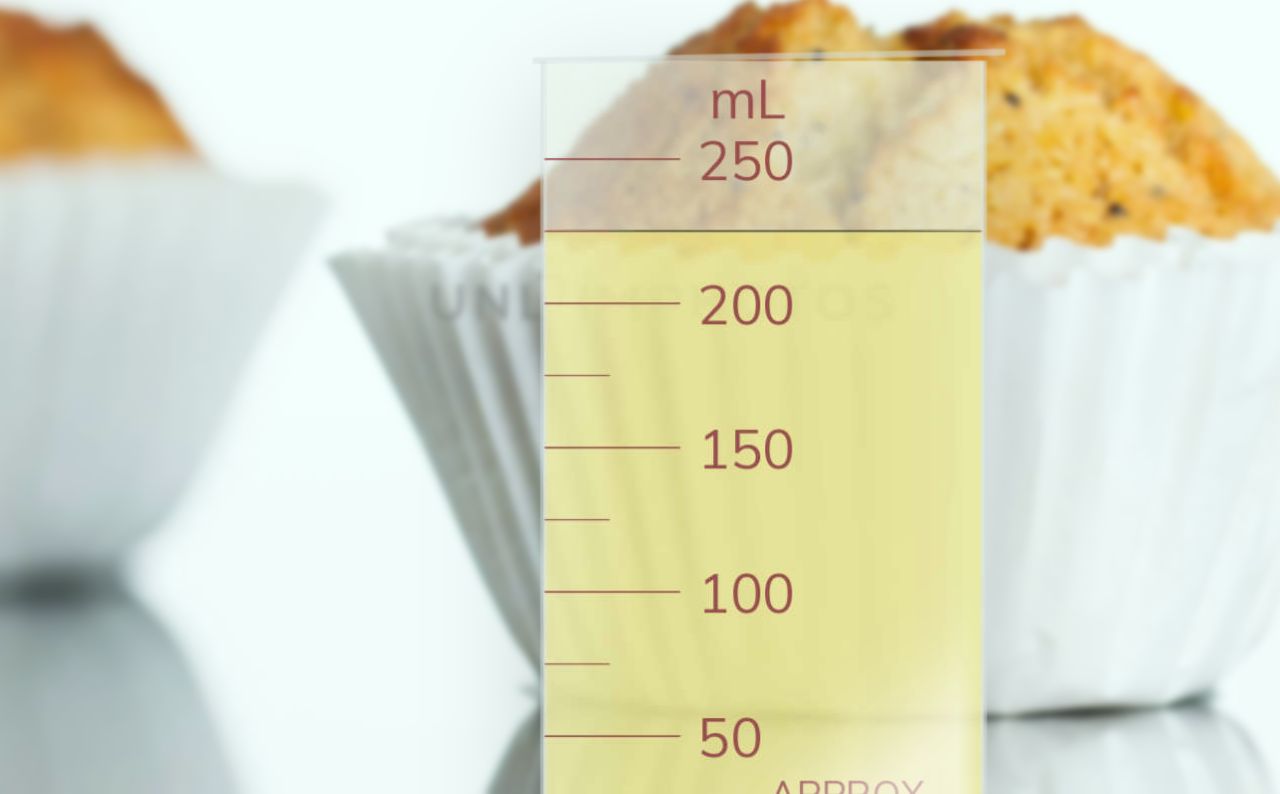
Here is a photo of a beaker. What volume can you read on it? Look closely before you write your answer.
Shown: 225 mL
